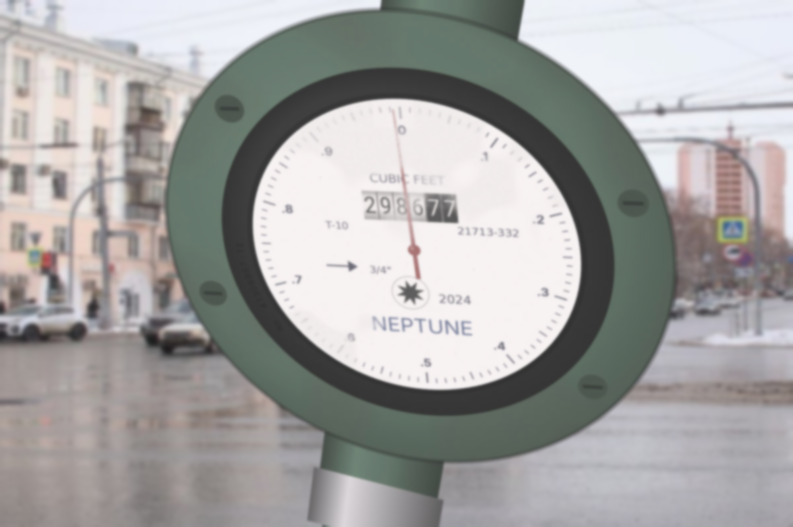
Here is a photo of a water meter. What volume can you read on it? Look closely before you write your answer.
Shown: 298676.99 ft³
